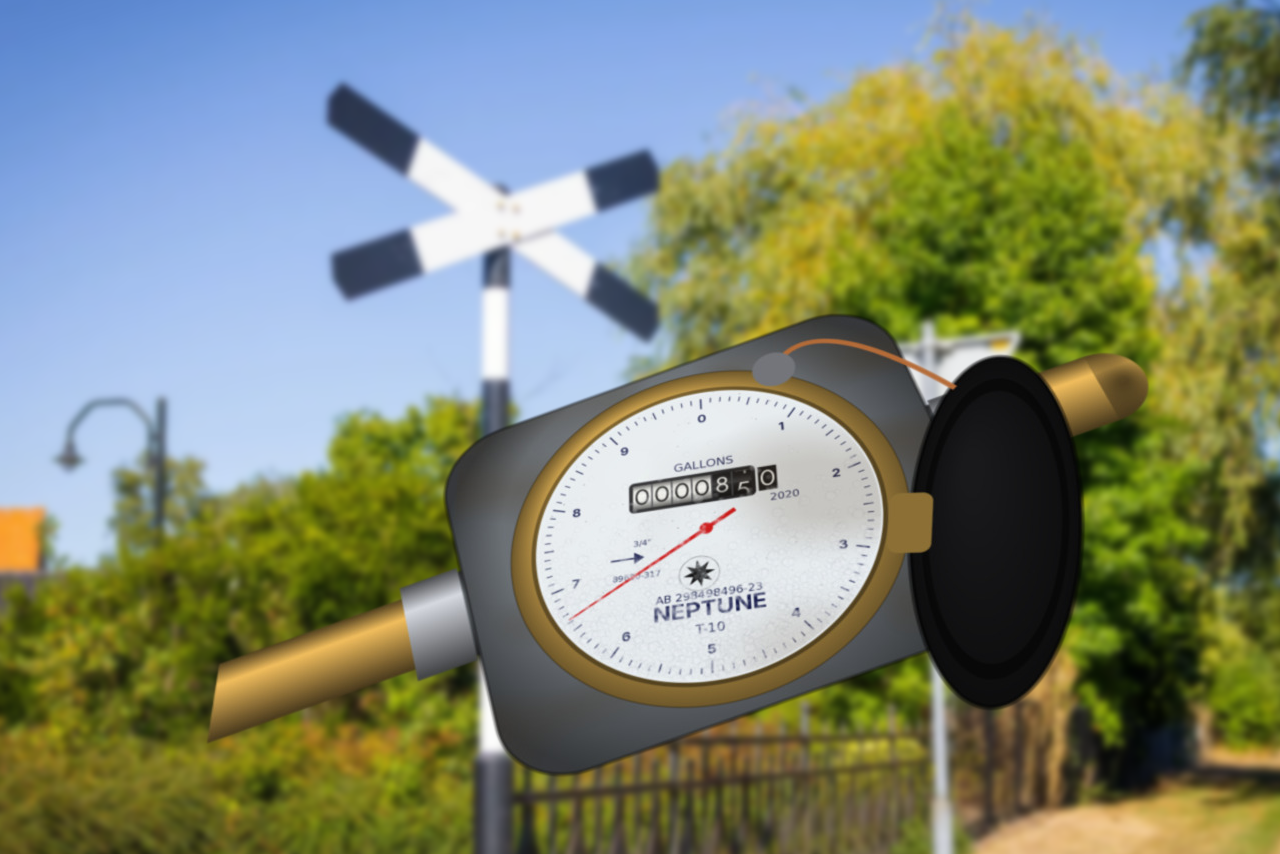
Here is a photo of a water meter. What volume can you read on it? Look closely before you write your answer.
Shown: 846.6 gal
